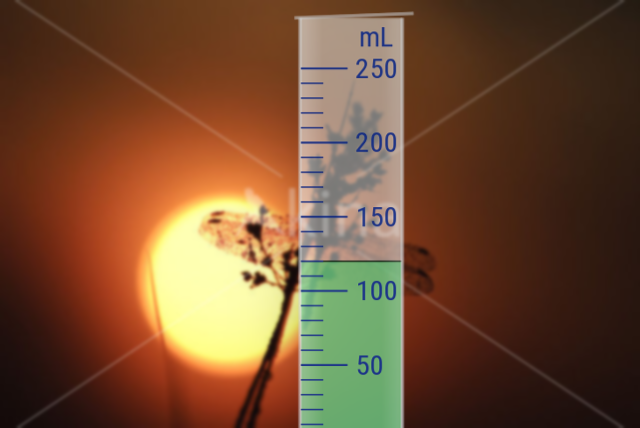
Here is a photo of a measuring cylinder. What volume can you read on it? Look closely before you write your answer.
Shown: 120 mL
